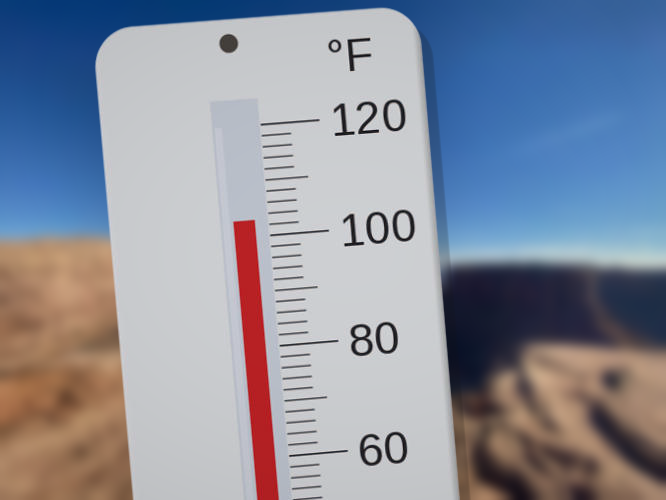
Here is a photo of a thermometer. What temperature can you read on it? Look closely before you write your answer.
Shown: 103 °F
